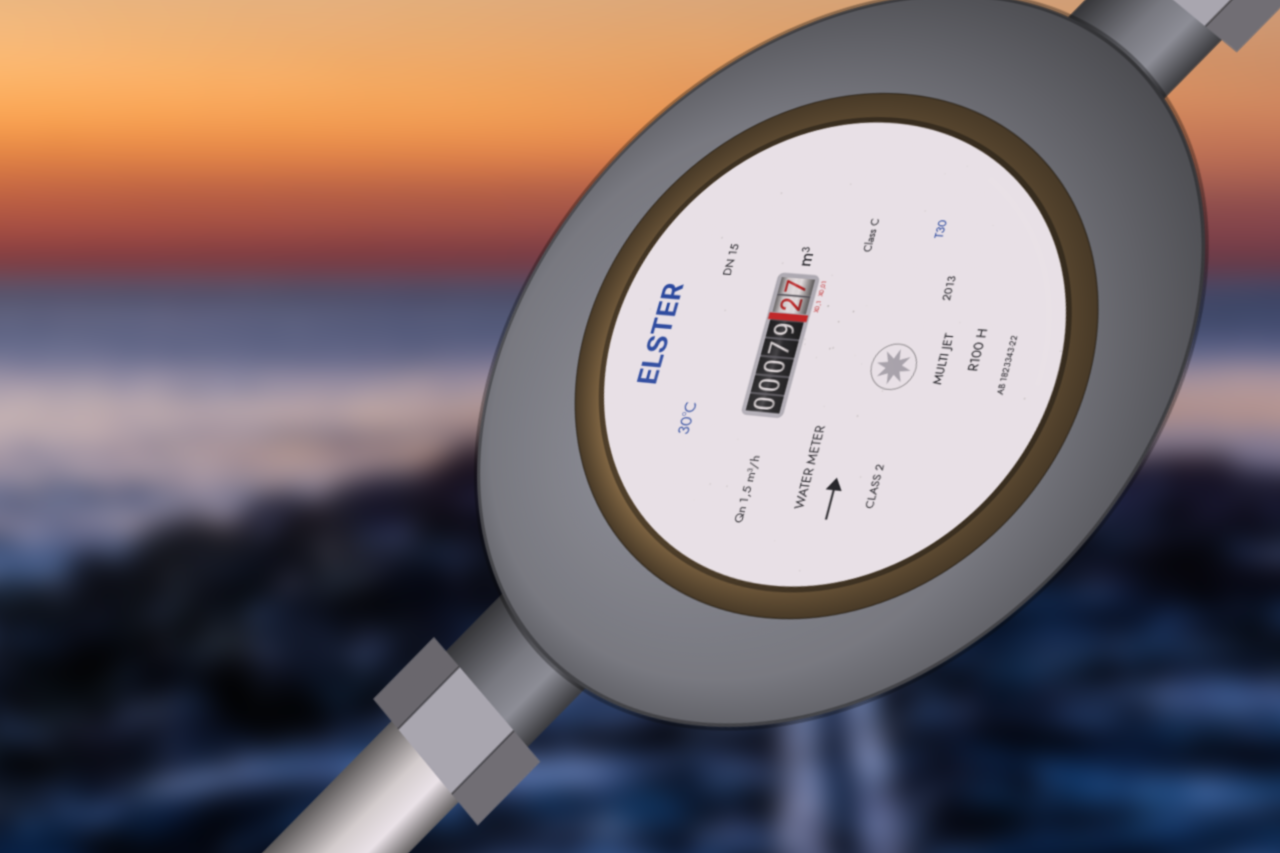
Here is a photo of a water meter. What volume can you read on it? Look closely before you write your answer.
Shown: 79.27 m³
